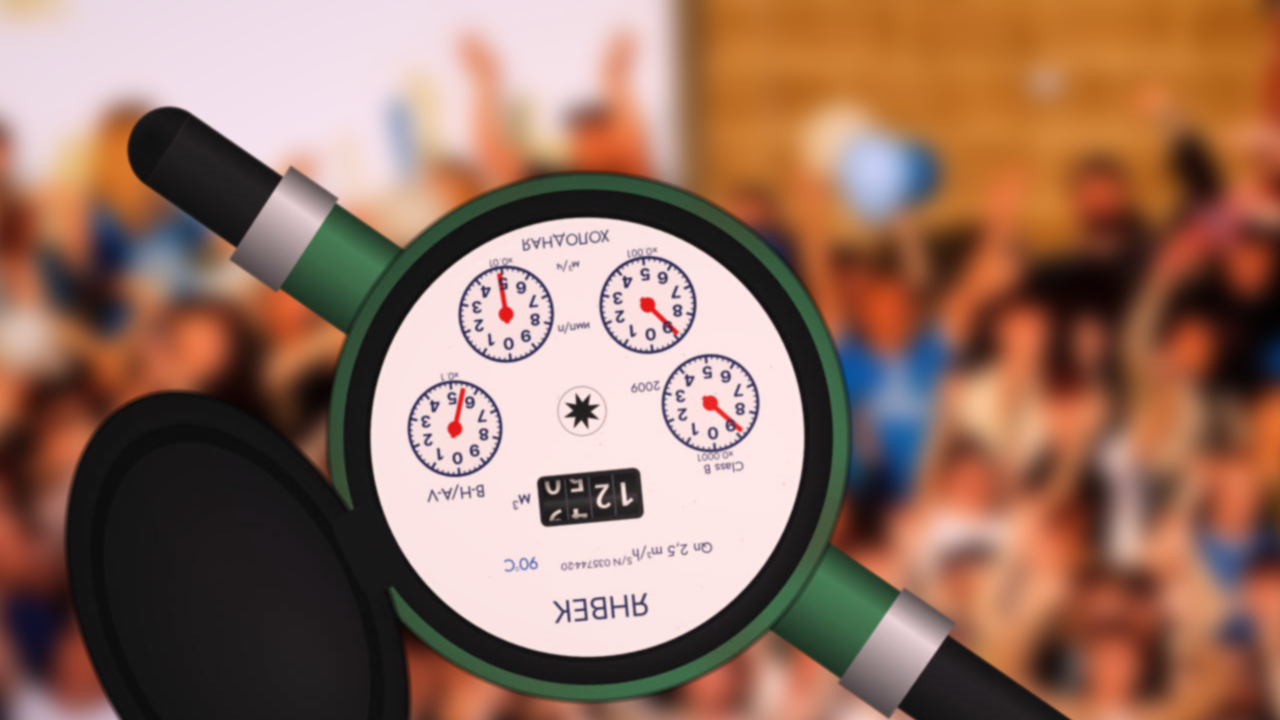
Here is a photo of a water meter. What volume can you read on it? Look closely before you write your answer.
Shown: 1249.5488 m³
